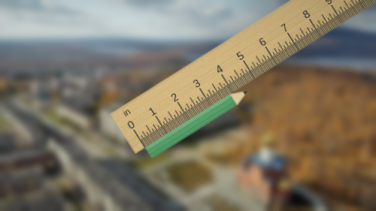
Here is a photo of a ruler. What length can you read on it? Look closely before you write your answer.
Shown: 4.5 in
